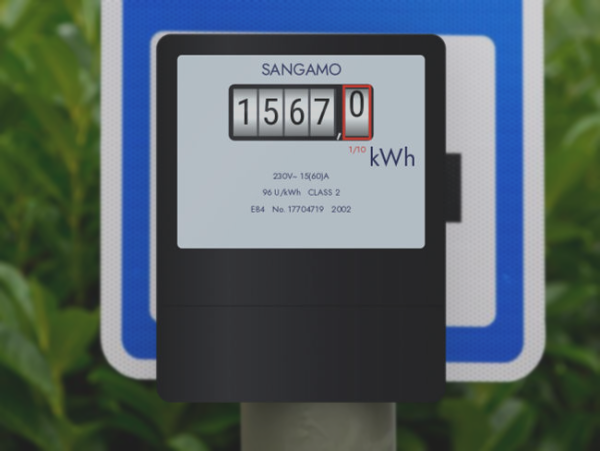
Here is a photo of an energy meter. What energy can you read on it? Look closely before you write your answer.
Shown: 1567.0 kWh
